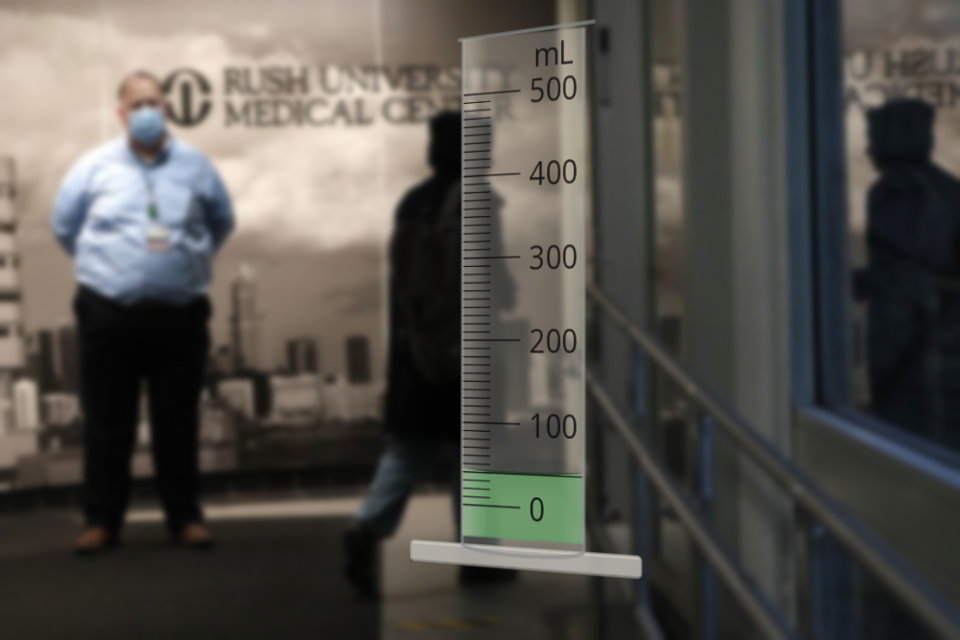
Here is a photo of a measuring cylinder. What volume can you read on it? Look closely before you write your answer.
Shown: 40 mL
